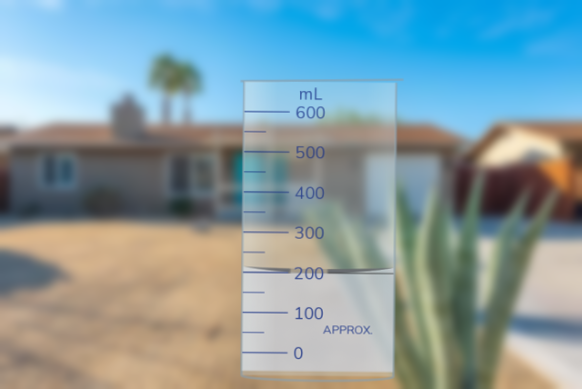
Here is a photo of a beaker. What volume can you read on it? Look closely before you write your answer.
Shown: 200 mL
